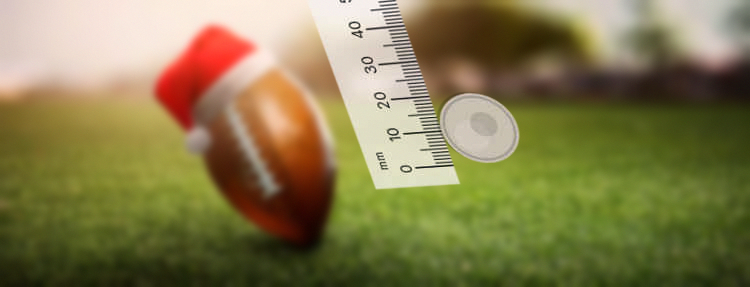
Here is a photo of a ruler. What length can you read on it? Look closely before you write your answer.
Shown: 20 mm
